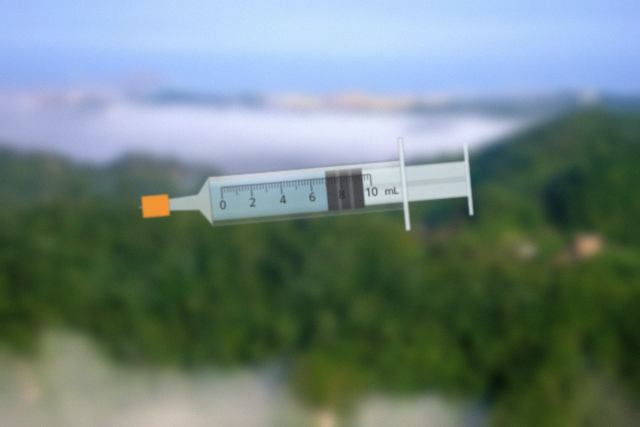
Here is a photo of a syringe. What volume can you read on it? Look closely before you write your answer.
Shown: 7 mL
